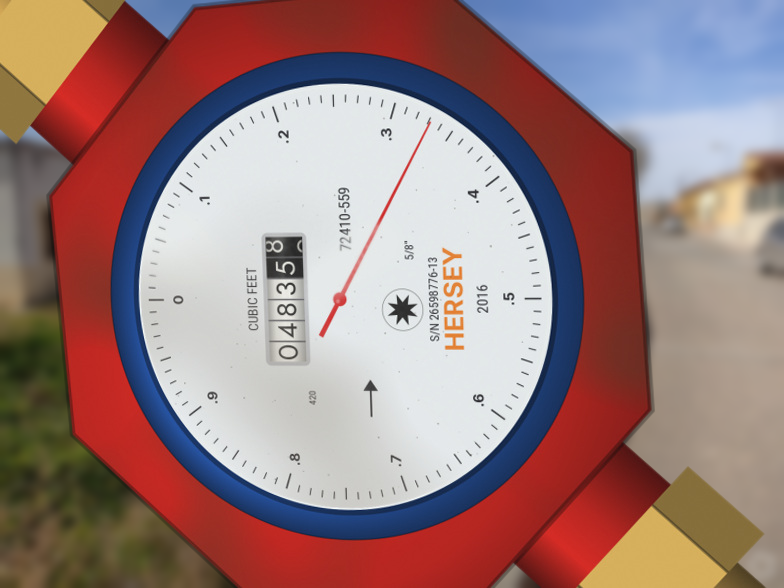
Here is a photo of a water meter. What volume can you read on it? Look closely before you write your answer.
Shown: 48358.33 ft³
